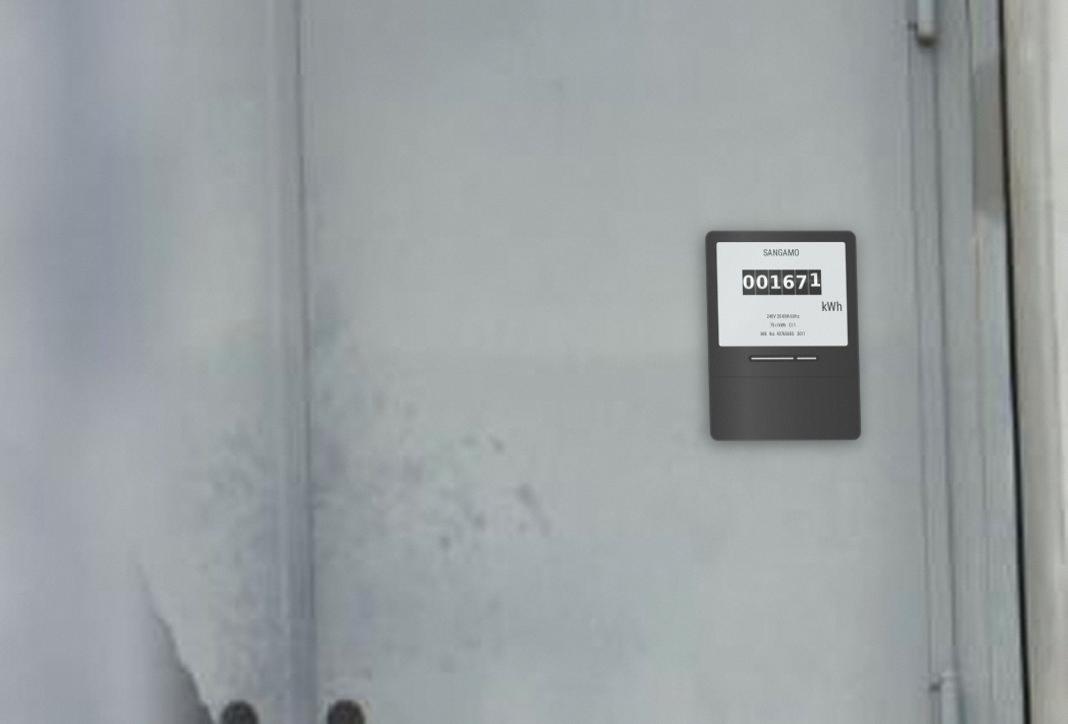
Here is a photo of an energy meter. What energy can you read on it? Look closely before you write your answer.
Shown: 1671 kWh
